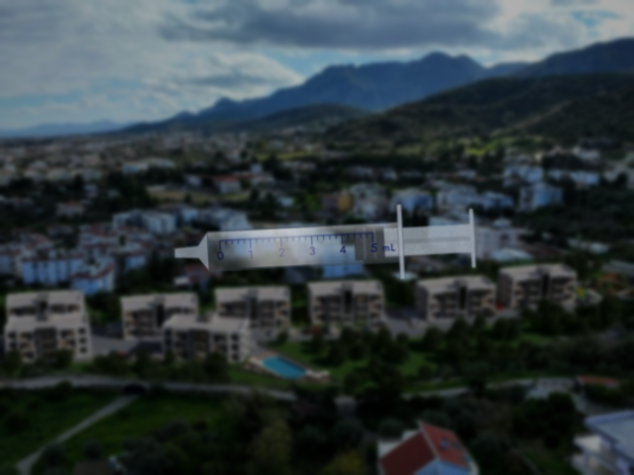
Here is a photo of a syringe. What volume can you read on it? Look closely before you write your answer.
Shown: 4.4 mL
